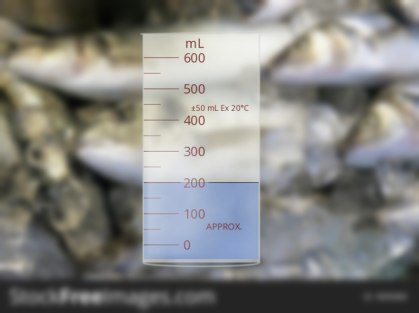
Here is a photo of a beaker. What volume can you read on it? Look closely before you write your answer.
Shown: 200 mL
